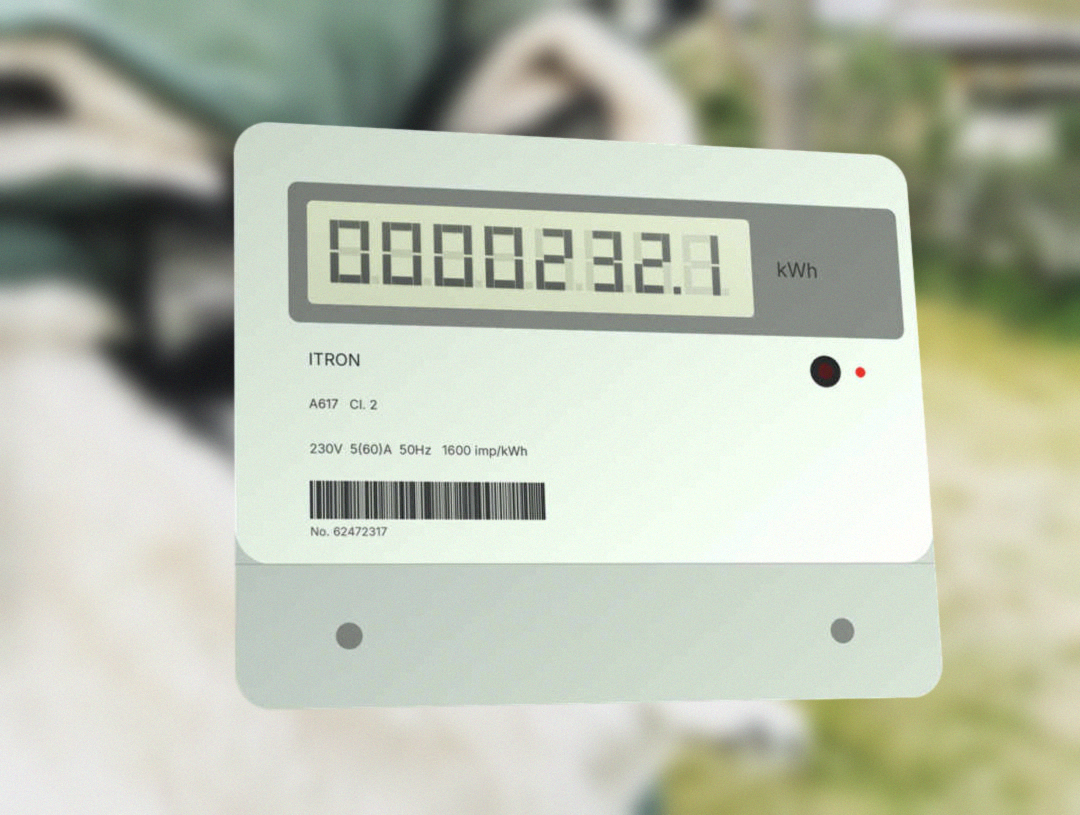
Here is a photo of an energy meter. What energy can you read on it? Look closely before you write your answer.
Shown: 232.1 kWh
